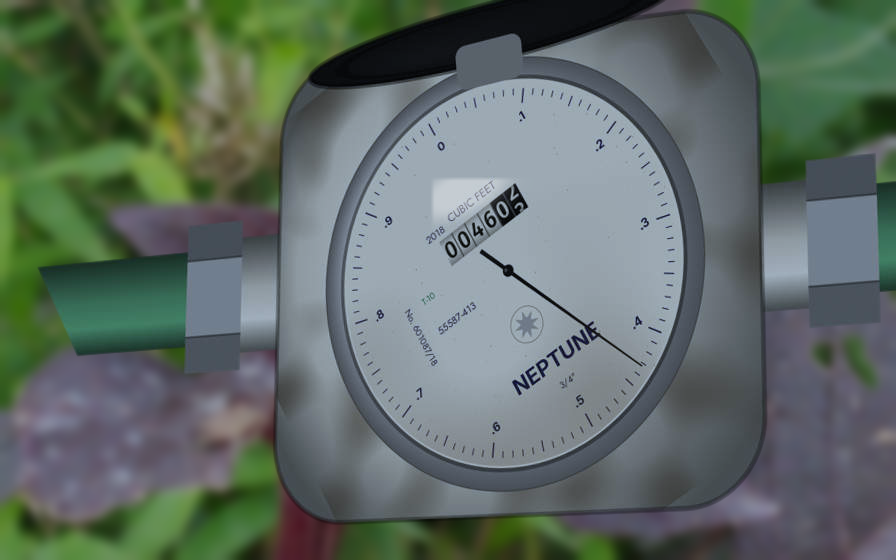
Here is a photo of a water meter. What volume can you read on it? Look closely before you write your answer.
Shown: 4602.43 ft³
